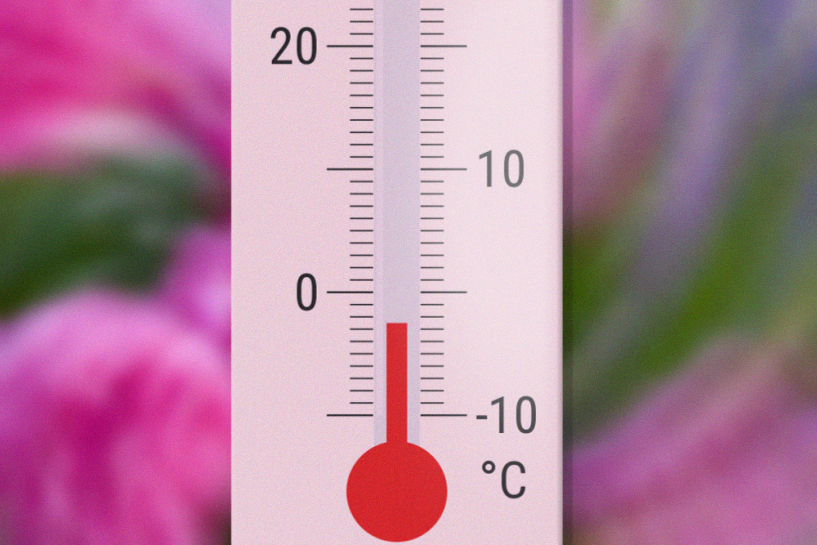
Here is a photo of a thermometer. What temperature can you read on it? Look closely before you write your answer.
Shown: -2.5 °C
